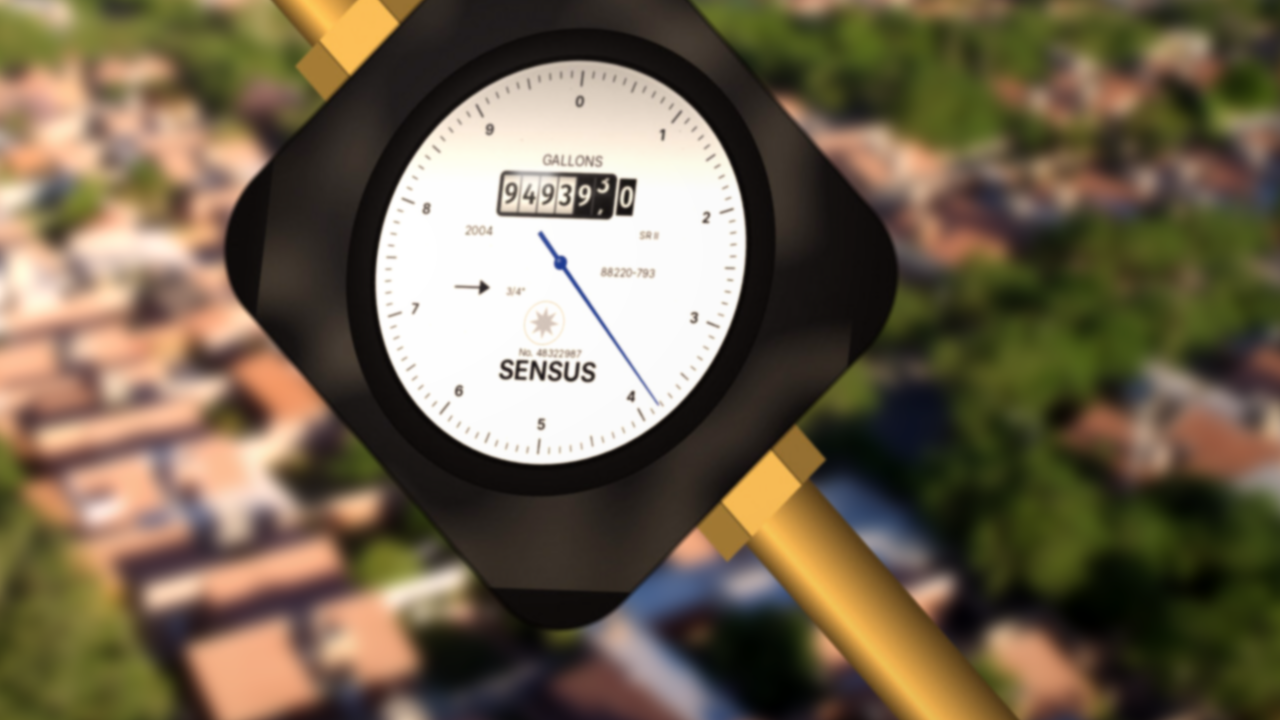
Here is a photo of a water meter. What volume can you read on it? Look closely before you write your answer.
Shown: 9493933.8 gal
